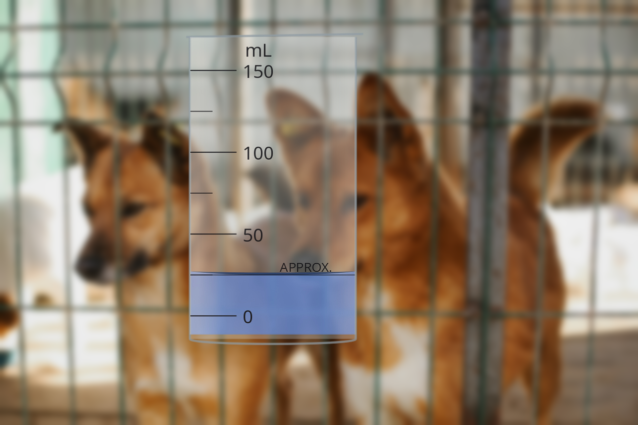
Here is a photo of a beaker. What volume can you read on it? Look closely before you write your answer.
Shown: 25 mL
